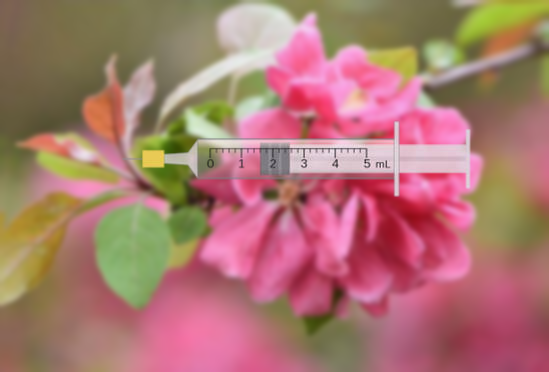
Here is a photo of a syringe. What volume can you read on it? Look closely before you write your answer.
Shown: 1.6 mL
